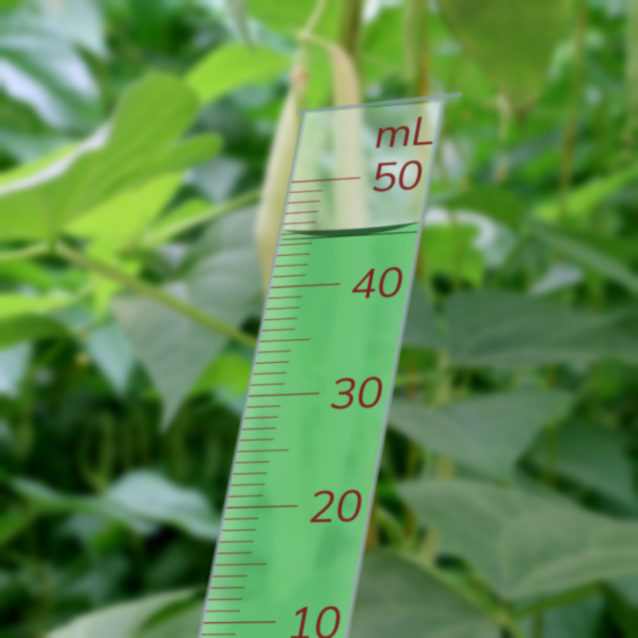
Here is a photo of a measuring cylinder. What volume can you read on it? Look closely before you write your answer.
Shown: 44.5 mL
